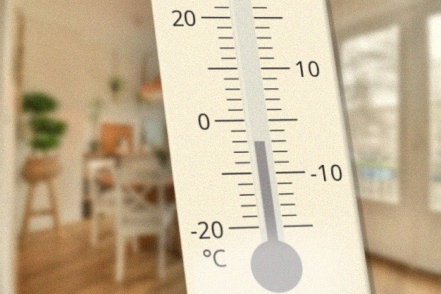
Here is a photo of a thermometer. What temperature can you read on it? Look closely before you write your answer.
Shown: -4 °C
